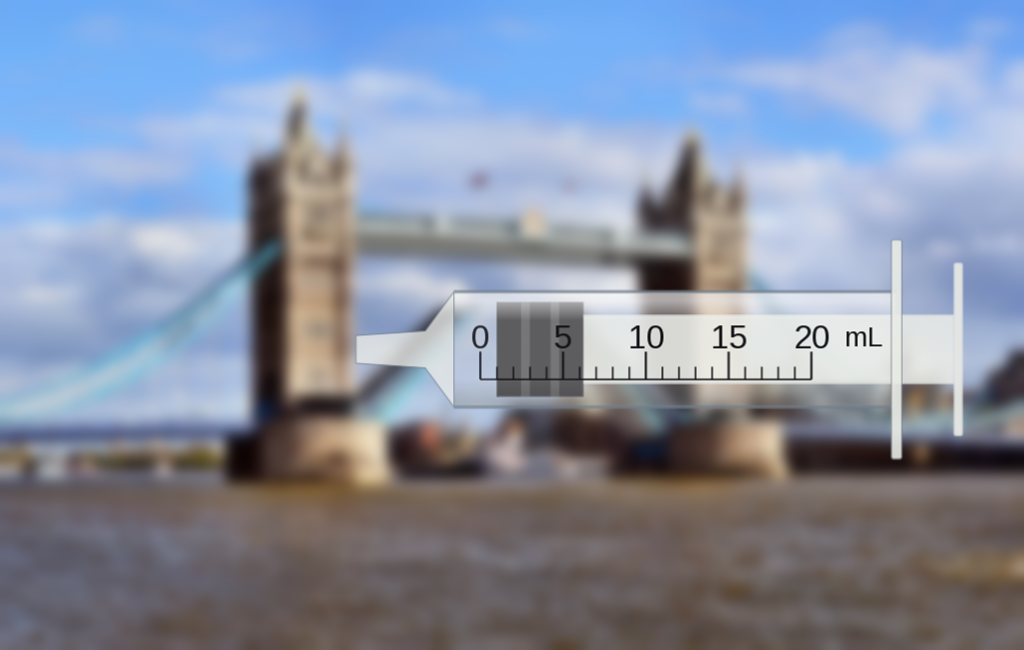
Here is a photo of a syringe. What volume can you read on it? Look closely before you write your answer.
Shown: 1 mL
